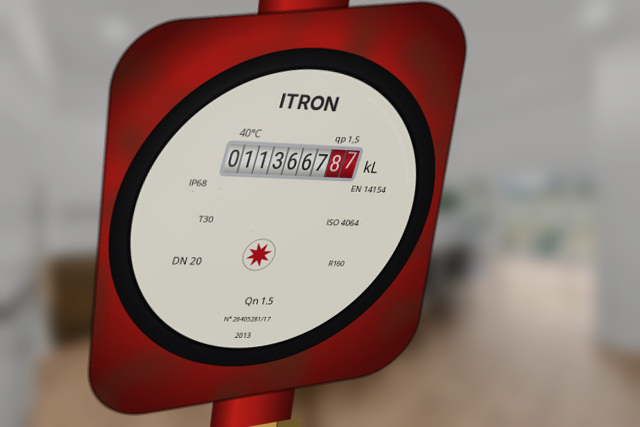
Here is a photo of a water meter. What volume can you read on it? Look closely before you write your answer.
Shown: 113667.87 kL
